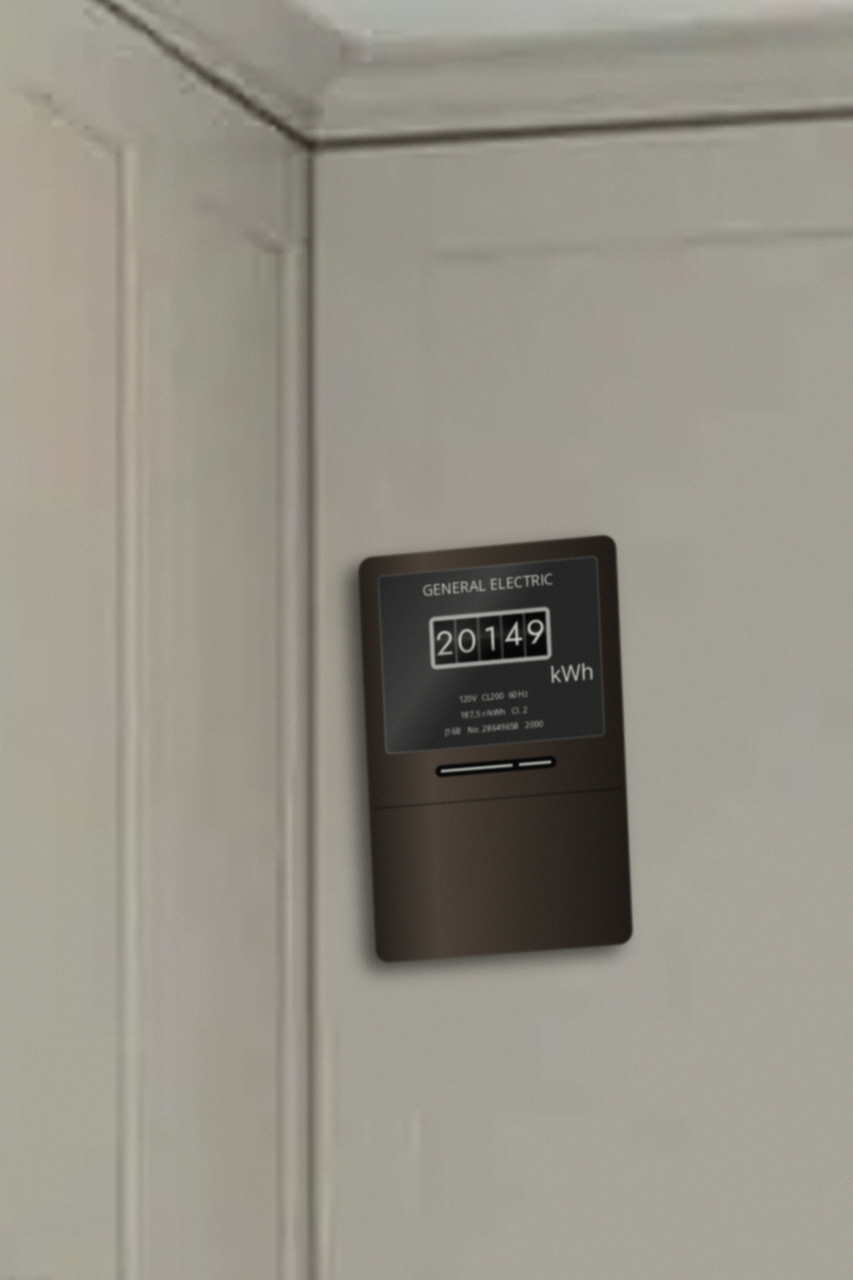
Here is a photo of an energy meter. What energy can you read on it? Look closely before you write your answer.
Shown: 20149 kWh
